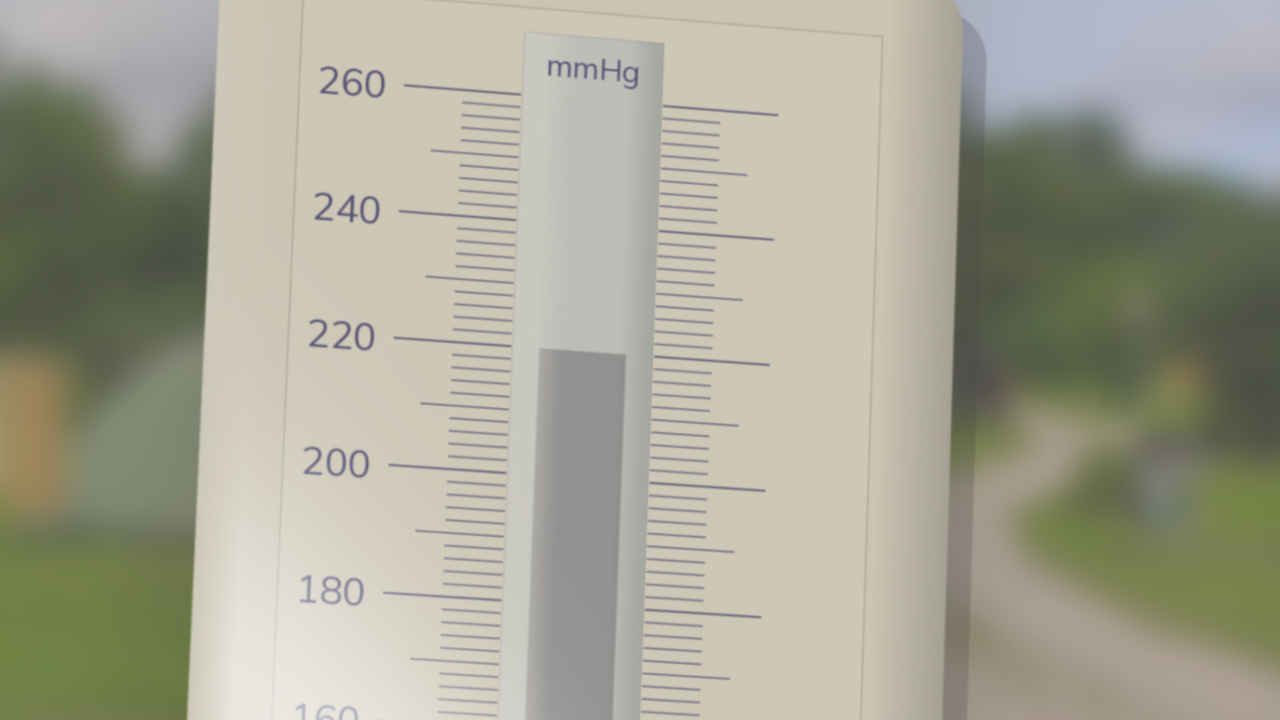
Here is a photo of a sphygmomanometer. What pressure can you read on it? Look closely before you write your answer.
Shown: 220 mmHg
